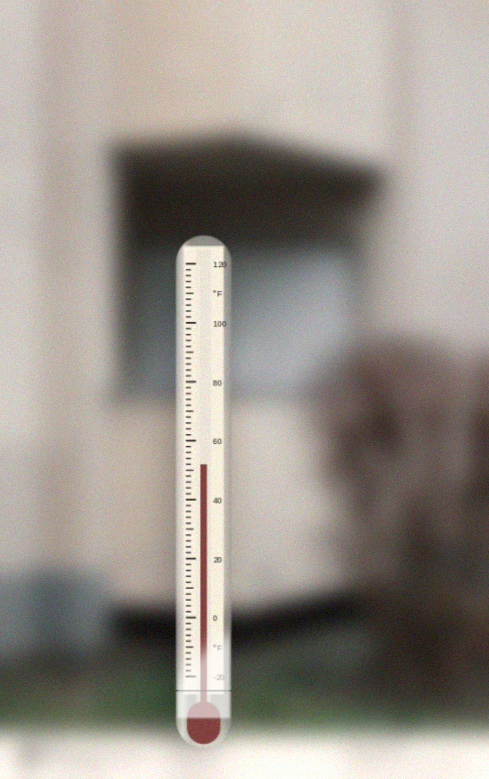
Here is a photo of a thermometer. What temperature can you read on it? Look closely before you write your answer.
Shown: 52 °F
